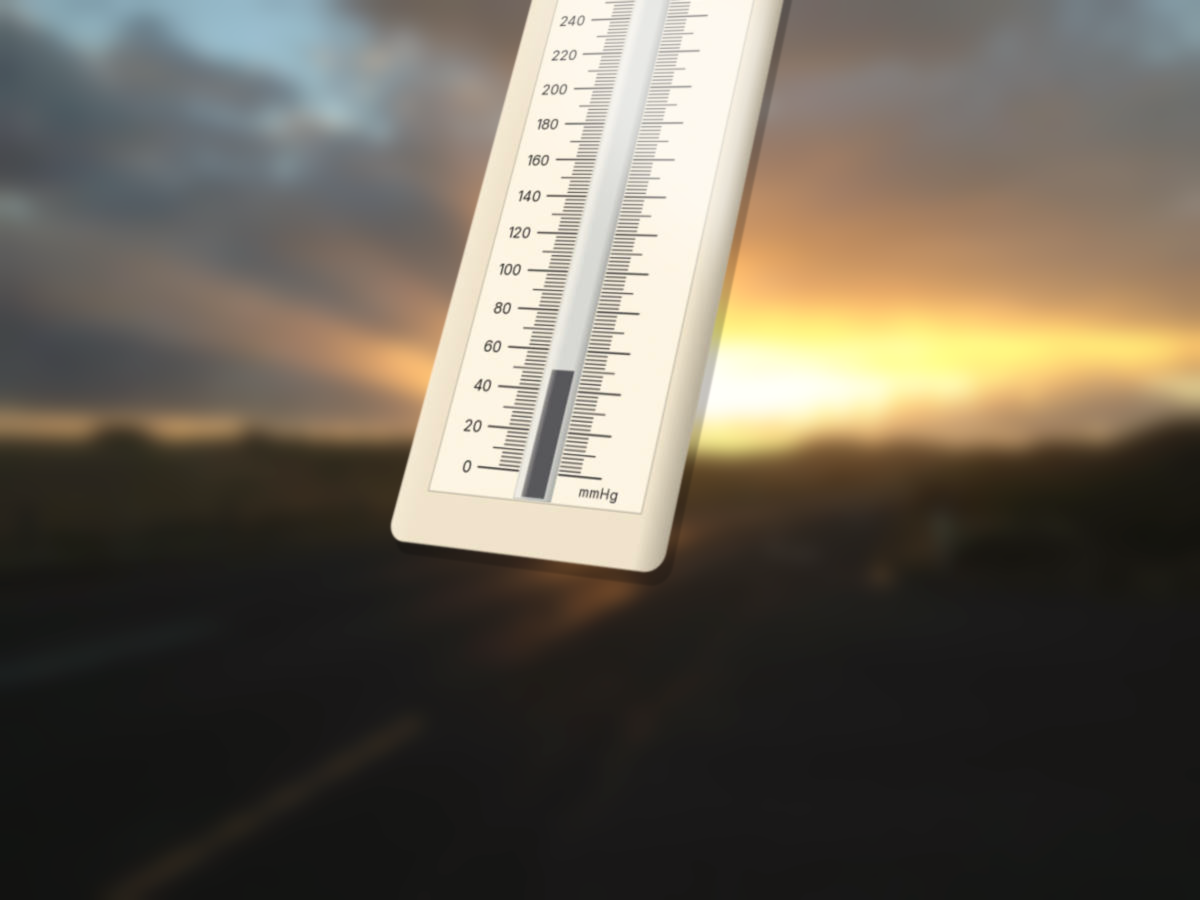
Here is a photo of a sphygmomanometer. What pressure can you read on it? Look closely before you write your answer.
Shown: 50 mmHg
